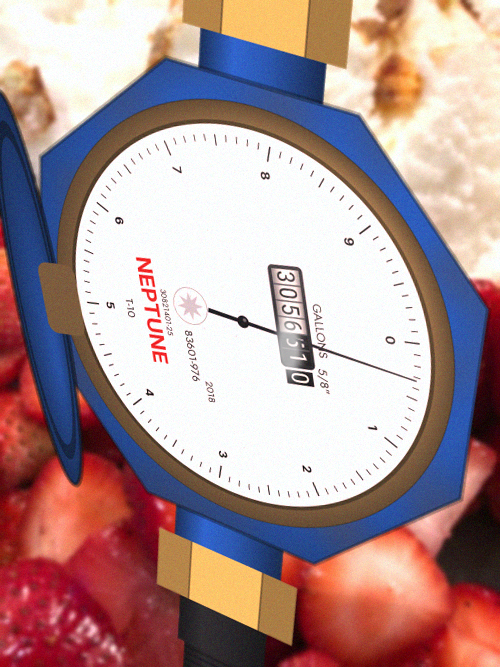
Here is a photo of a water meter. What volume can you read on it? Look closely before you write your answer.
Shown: 3056510.3 gal
